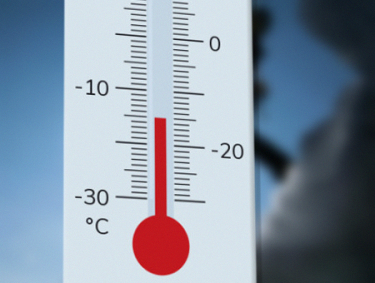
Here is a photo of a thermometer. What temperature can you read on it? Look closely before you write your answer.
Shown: -15 °C
